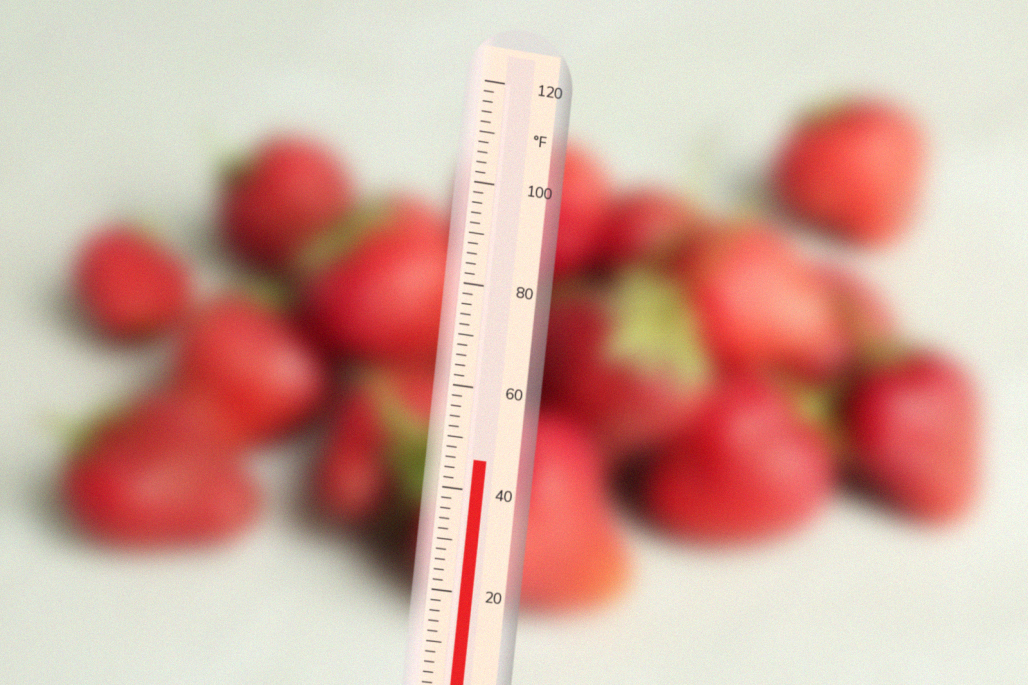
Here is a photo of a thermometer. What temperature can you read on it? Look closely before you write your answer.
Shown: 46 °F
